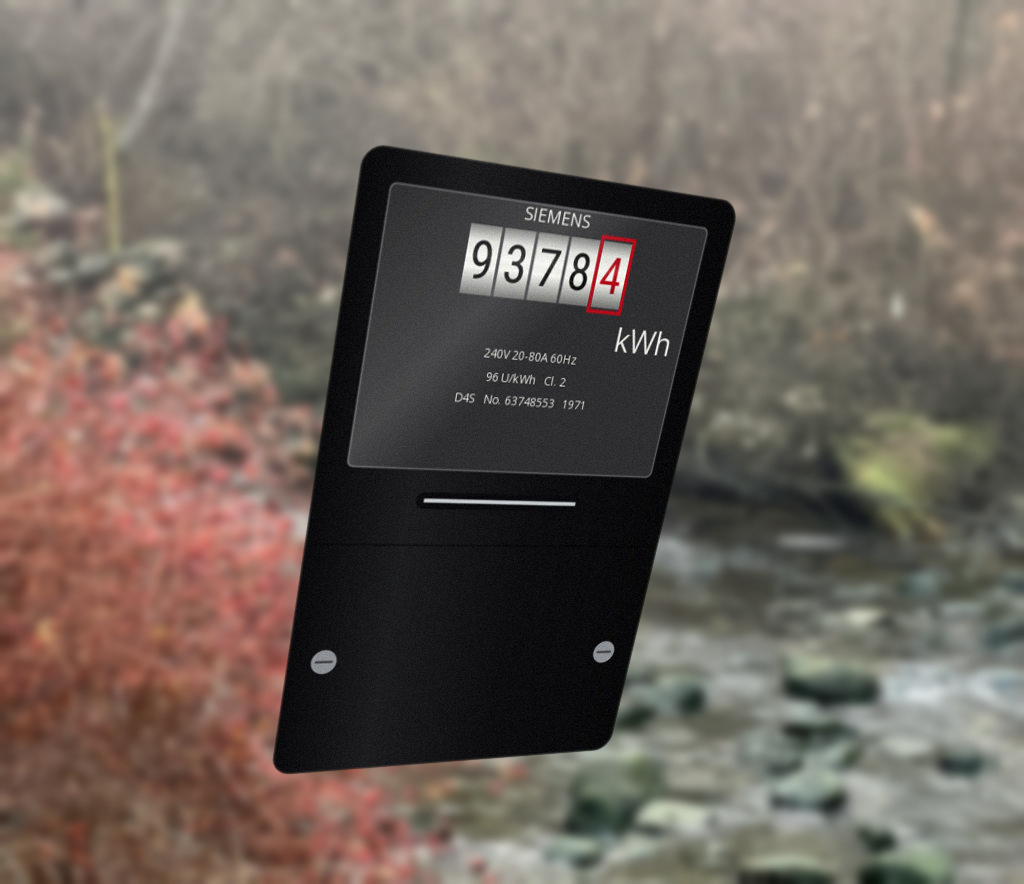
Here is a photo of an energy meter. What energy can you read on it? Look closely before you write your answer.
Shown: 9378.4 kWh
